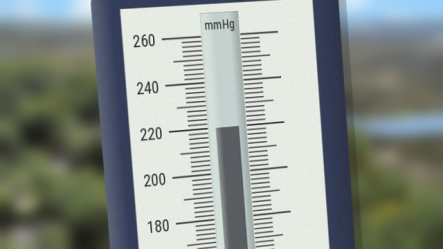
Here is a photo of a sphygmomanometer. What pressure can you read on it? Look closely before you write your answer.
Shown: 220 mmHg
